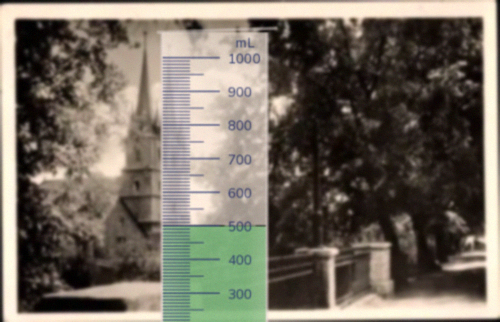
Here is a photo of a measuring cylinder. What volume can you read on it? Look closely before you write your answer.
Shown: 500 mL
